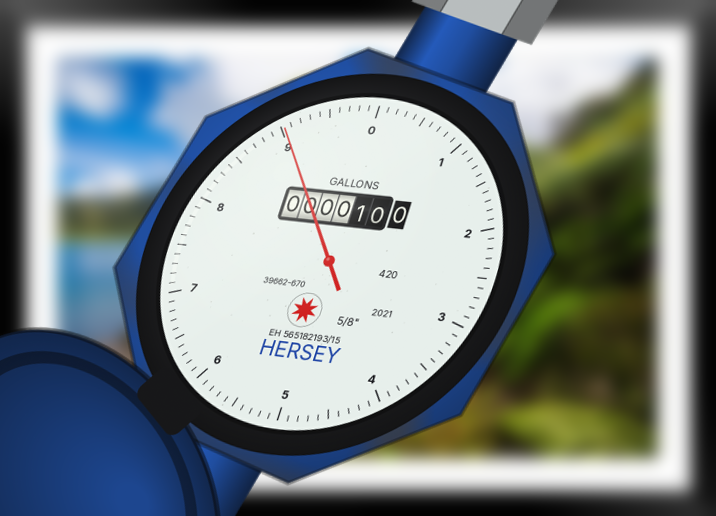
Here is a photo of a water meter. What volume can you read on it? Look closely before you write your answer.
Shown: 99.0 gal
